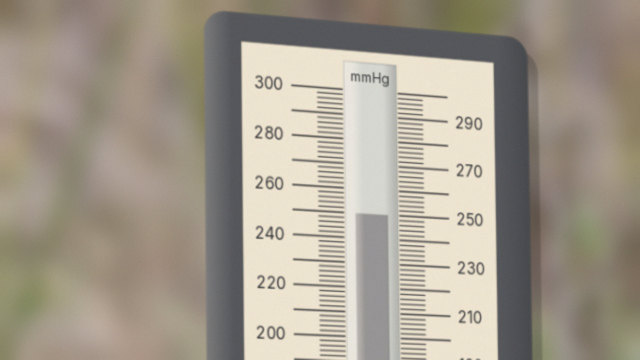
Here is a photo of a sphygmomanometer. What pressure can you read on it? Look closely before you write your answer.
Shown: 250 mmHg
